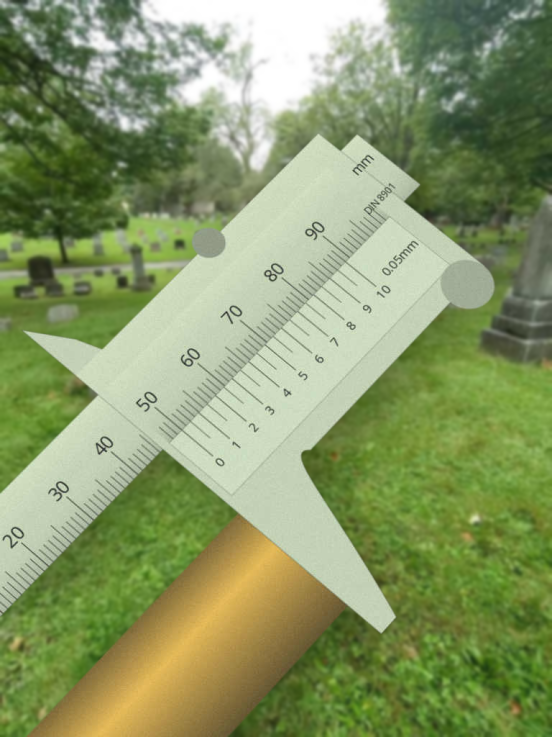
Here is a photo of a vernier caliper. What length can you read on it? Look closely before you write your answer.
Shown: 50.0 mm
